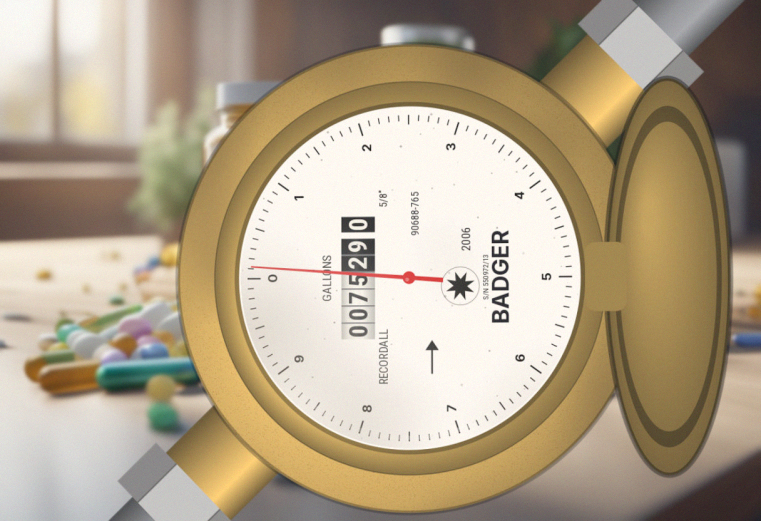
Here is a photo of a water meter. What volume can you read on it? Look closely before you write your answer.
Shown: 75290.1 gal
